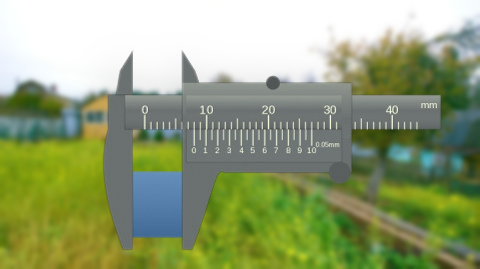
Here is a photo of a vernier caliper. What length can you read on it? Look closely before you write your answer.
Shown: 8.0 mm
